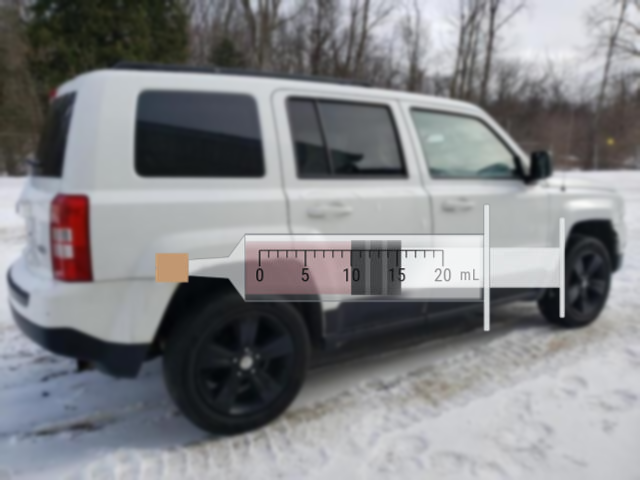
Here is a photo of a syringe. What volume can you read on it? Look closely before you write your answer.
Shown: 10 mL
